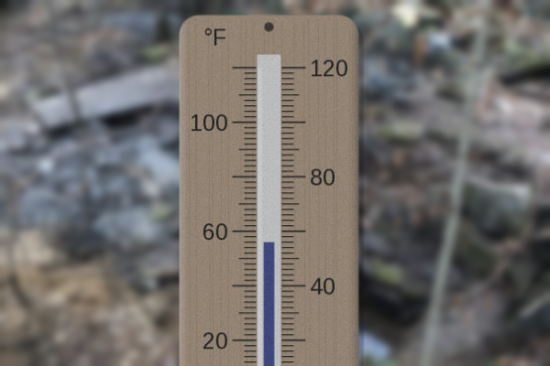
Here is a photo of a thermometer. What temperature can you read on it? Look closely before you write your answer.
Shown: 56 °F
